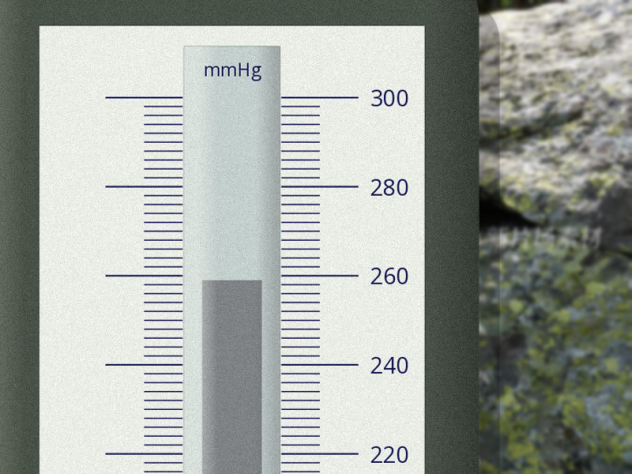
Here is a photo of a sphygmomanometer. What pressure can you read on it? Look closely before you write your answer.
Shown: 259 mmHg
